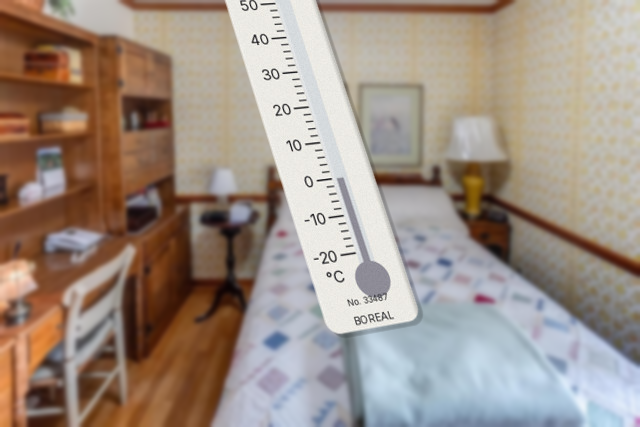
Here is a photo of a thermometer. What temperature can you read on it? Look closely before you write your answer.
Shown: 0 °C
